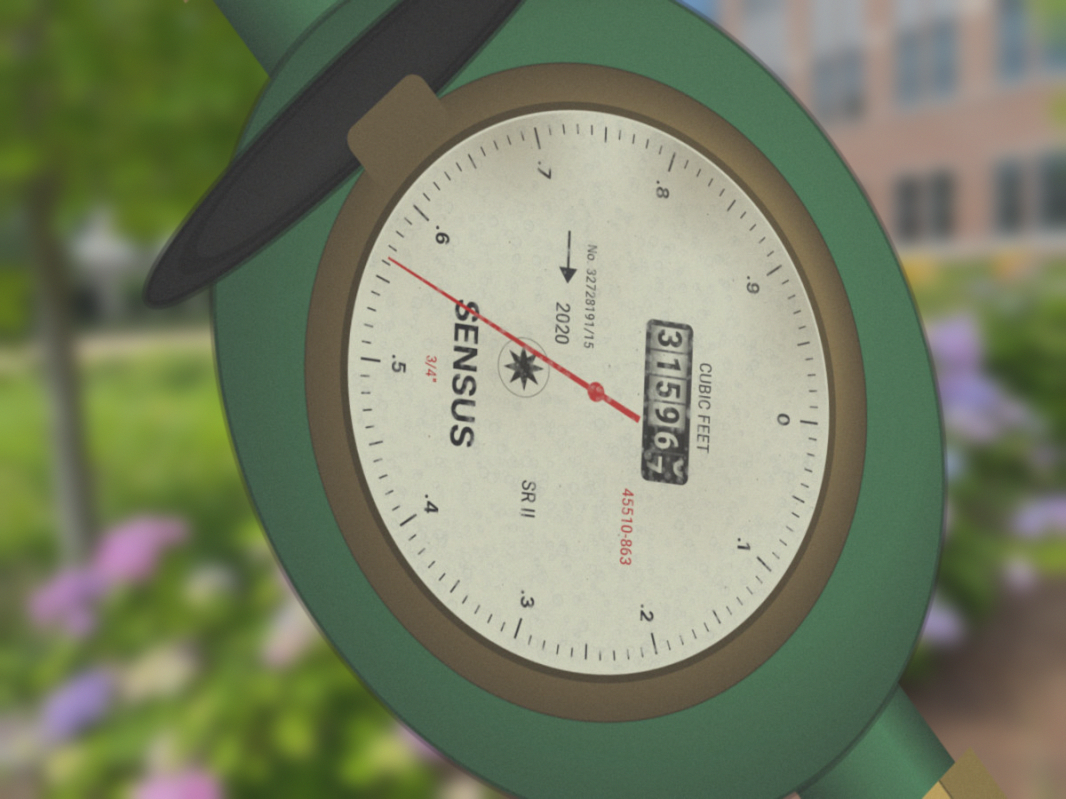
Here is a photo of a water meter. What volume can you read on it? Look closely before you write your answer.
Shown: 315966.56 ft³
